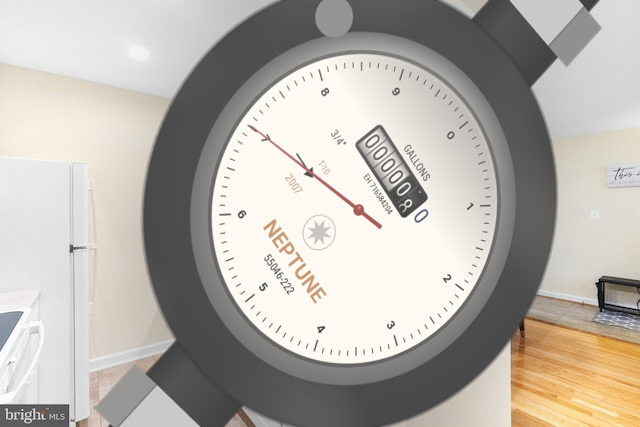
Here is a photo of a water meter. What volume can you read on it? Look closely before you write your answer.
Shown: 77.0 gal
